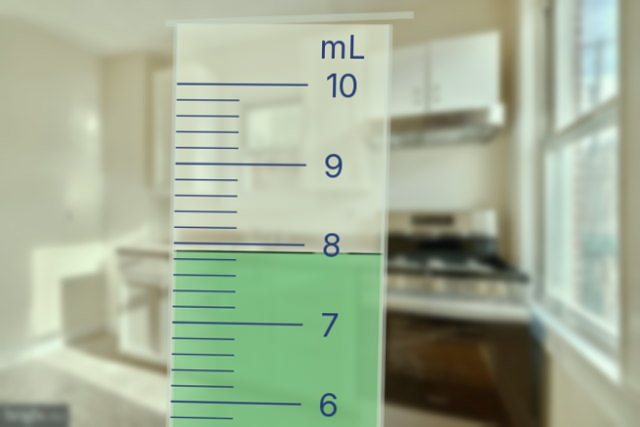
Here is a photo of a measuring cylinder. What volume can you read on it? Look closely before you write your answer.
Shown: 7.9 mL
